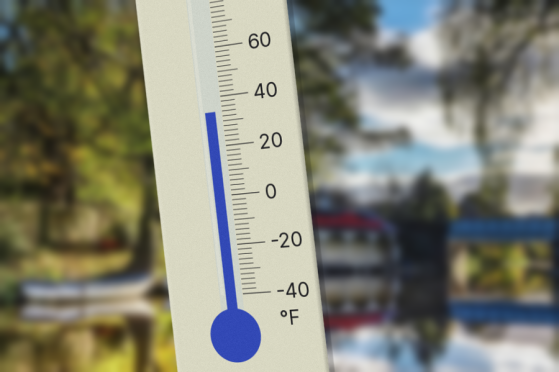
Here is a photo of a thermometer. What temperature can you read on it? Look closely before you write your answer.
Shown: 34 °F
